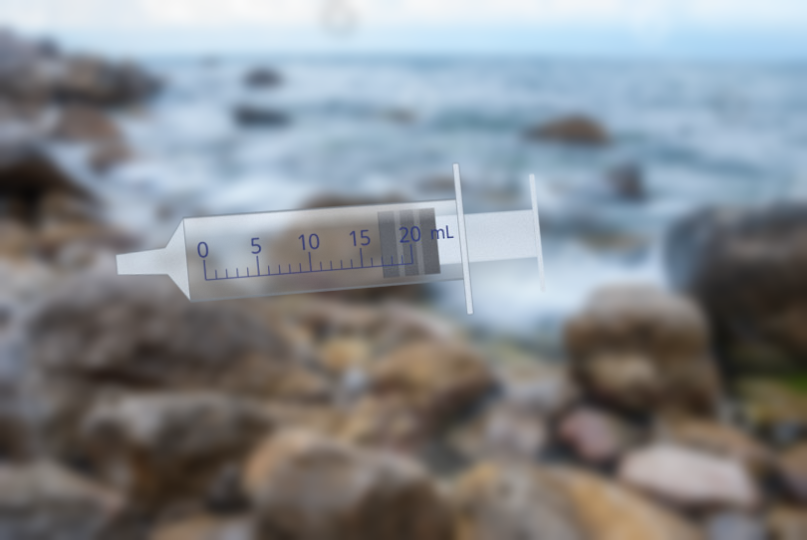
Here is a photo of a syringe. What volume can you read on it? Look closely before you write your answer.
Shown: 17 mL
